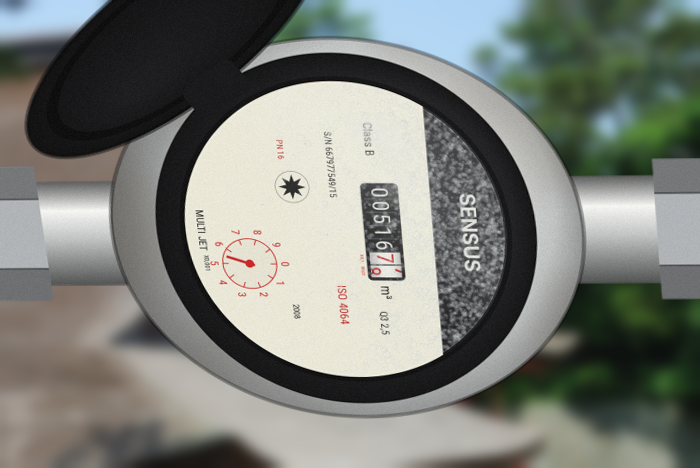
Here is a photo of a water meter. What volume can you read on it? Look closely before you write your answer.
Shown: 516.775 m³
